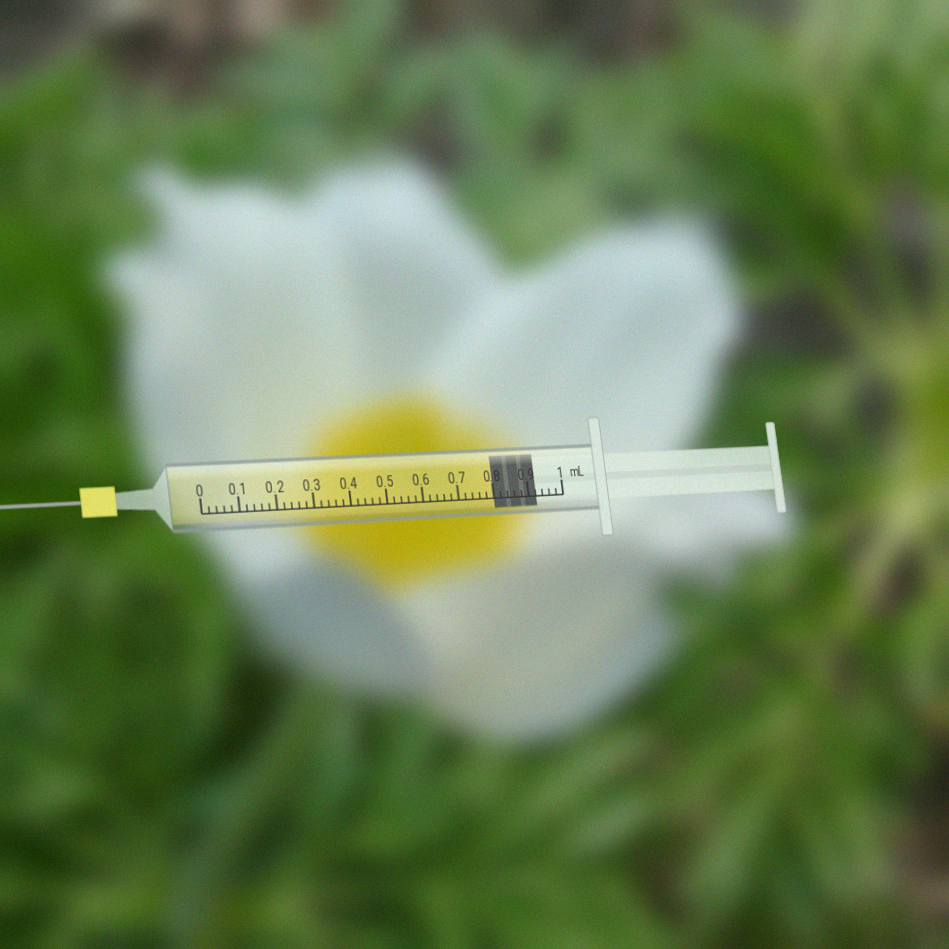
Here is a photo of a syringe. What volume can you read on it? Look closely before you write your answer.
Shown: 0.8 mL
